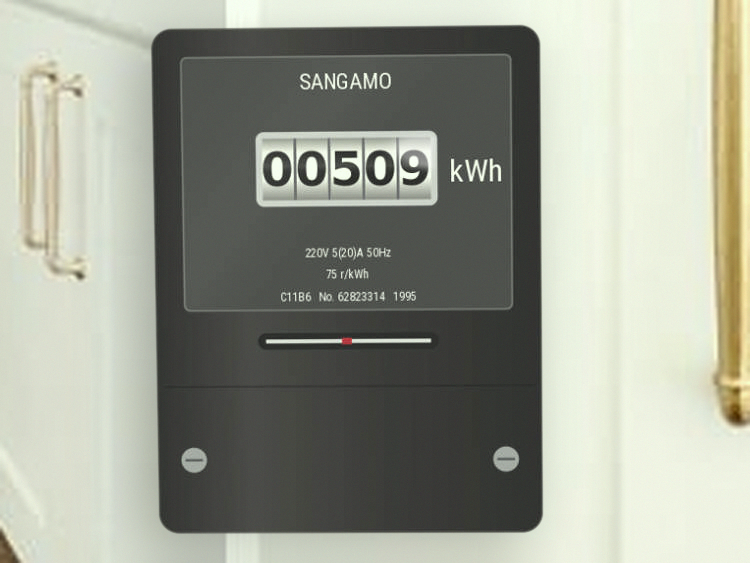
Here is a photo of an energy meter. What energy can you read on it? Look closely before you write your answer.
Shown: 509 kWh
